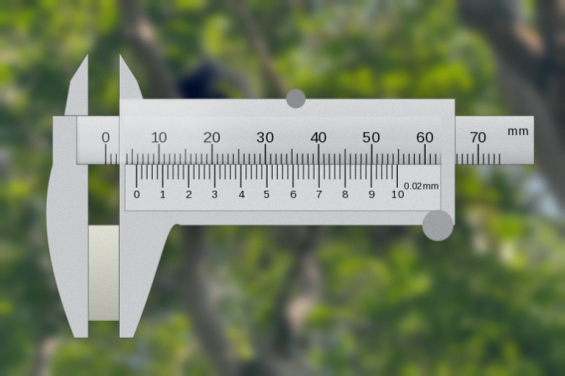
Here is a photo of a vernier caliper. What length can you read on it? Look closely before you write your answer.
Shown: 5.8 mm
